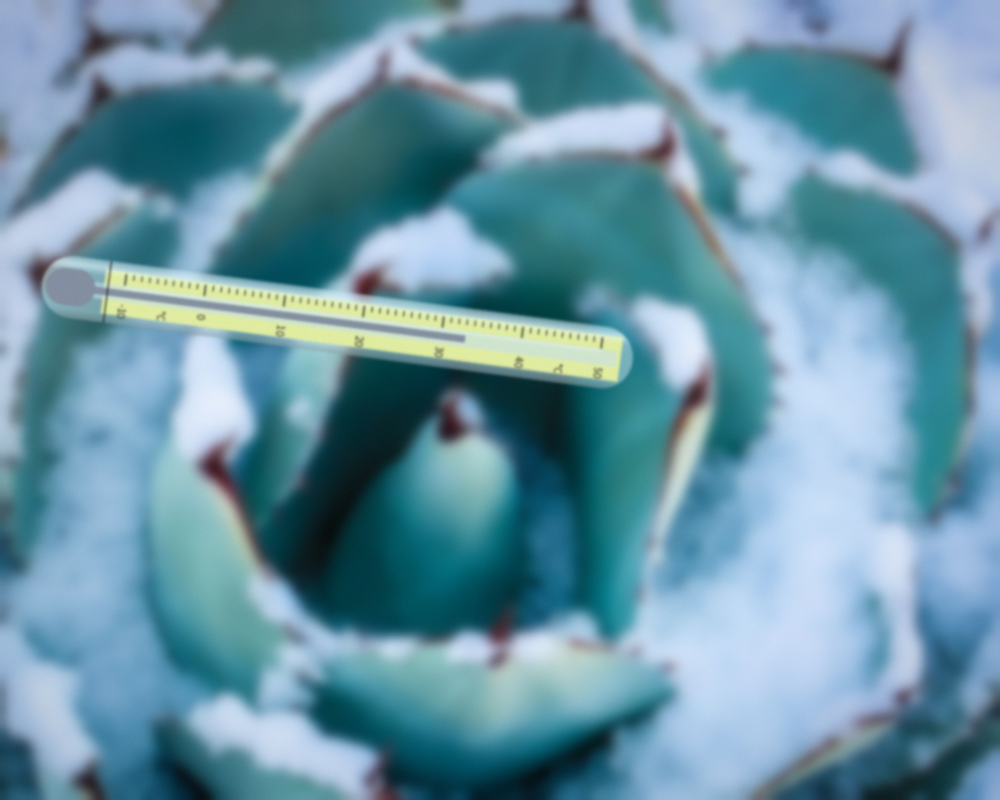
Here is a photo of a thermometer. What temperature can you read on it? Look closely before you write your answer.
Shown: 33 °C
